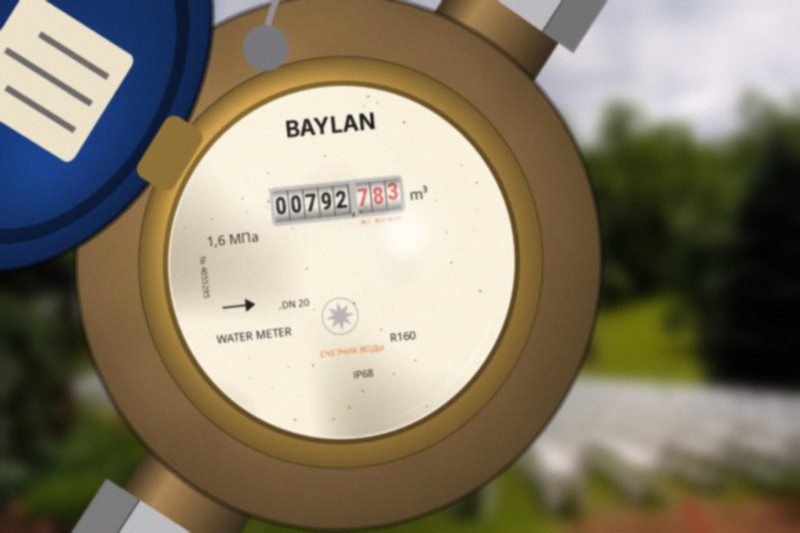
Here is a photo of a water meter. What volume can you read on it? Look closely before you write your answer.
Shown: 792.783 m³
